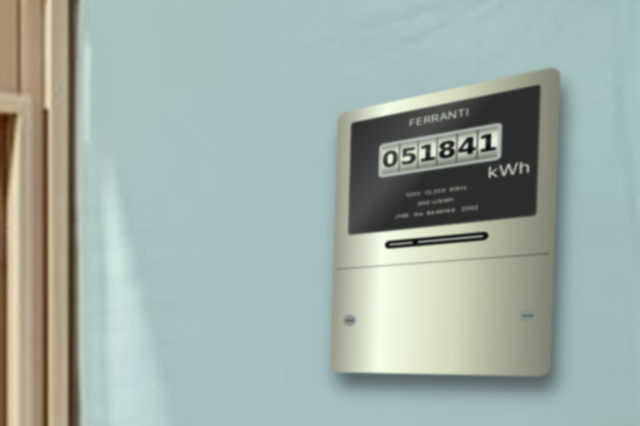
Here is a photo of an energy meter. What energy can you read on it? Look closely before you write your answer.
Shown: 51841 kWh
